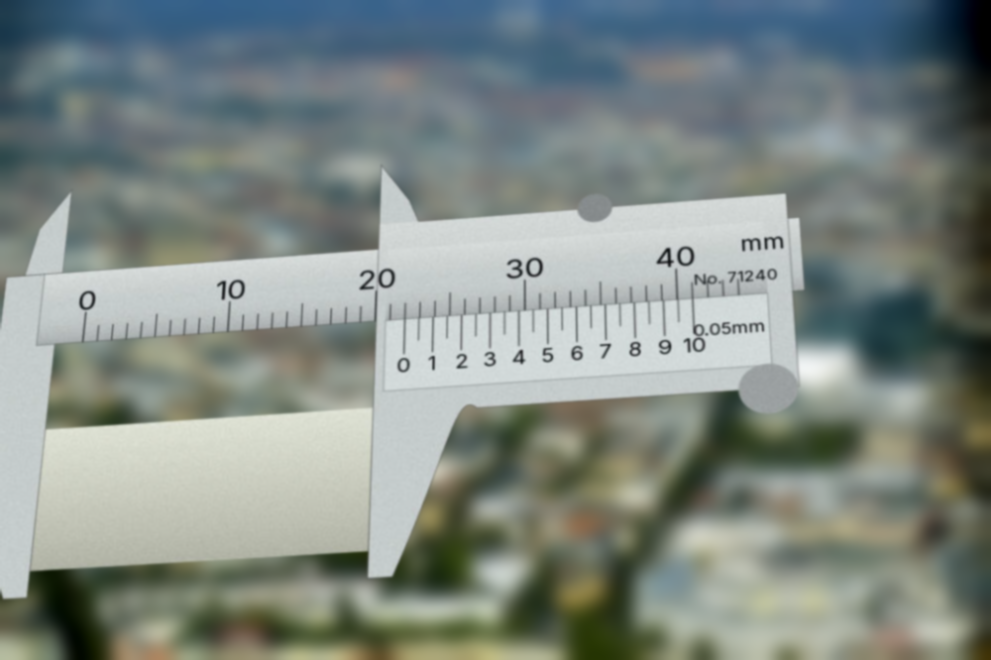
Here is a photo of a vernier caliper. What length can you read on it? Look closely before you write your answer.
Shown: 22.0 mm
